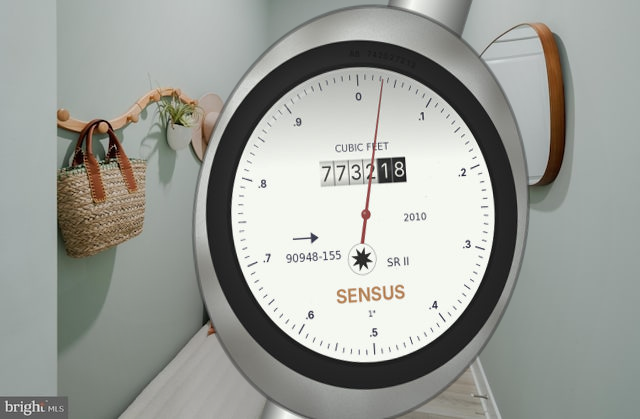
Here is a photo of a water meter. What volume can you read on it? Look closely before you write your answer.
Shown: 773218.03 ft³
